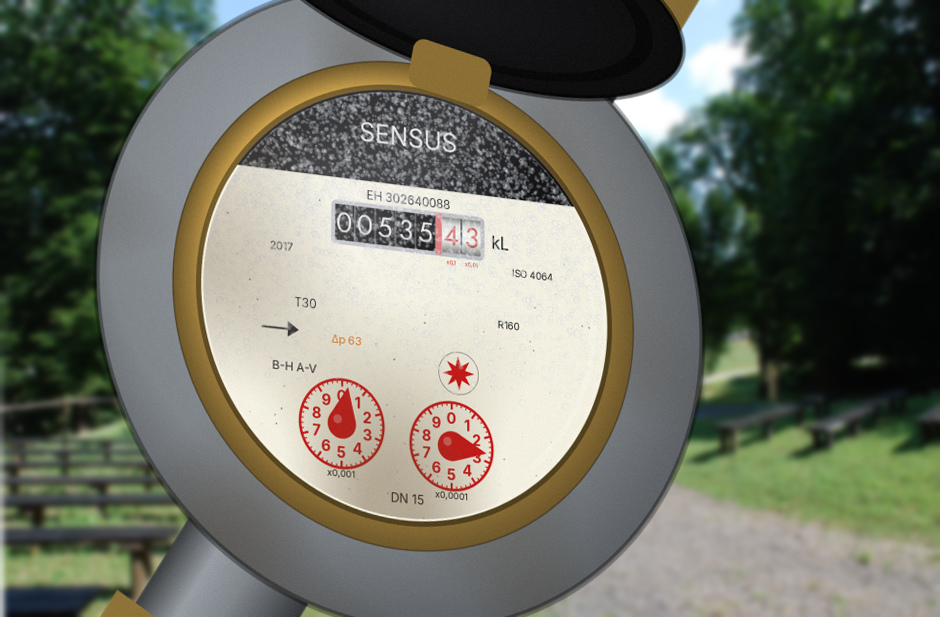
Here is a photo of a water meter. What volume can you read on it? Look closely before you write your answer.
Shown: 535.4302 kL
